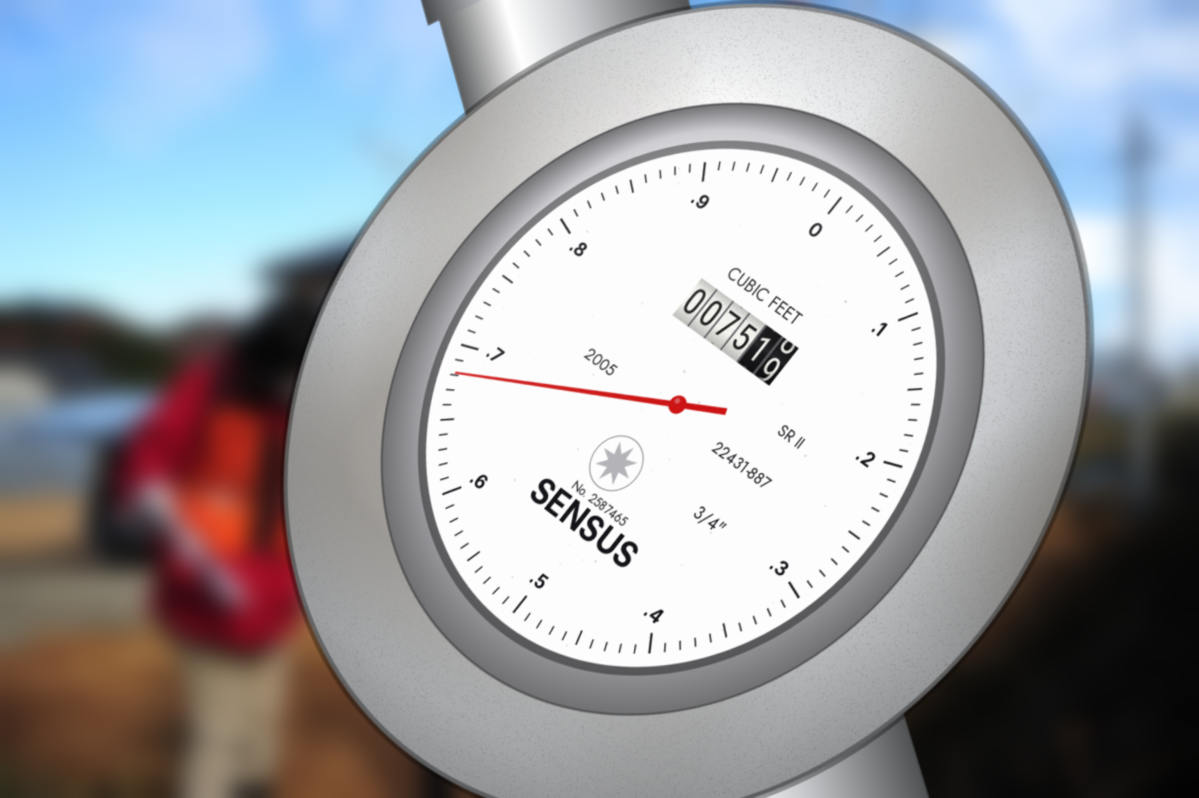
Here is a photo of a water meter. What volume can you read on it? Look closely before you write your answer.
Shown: 7518.68 ft³
